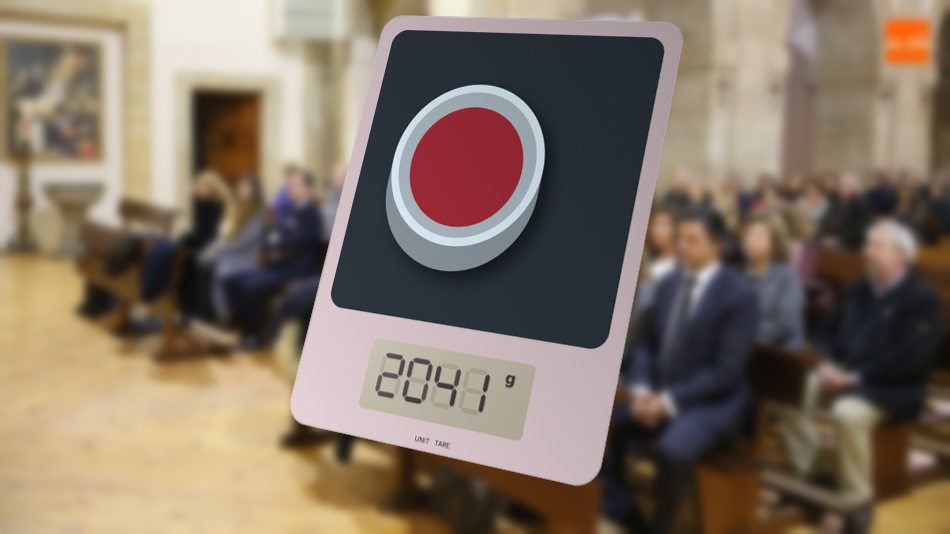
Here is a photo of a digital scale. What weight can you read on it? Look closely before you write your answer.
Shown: 2041 g
